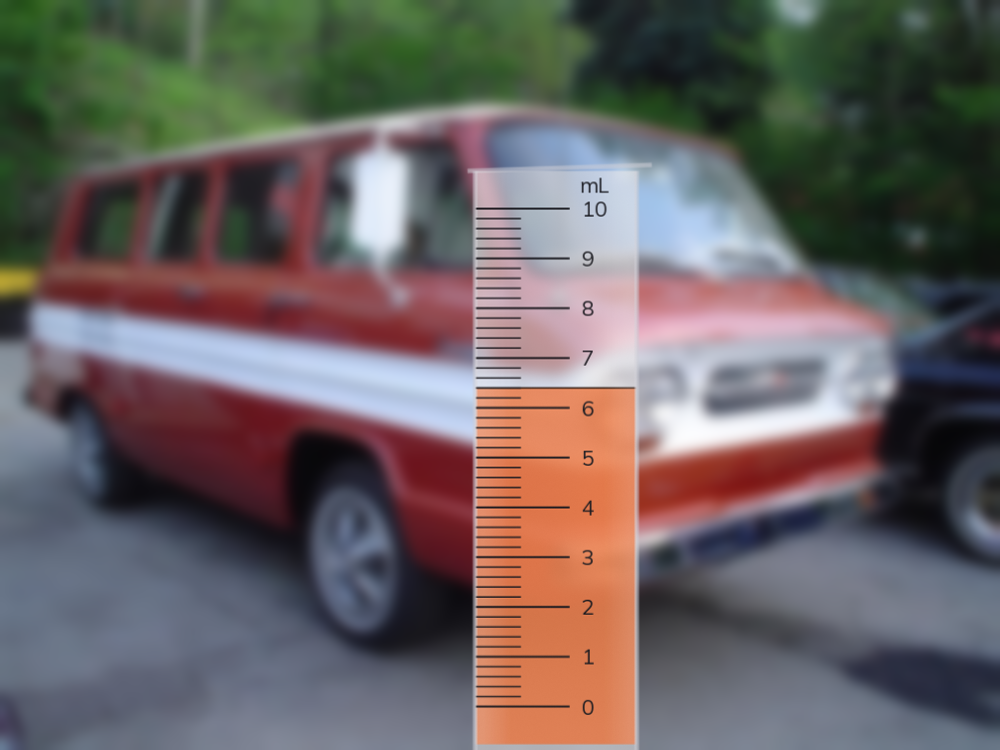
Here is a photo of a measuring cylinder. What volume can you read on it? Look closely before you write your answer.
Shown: 6.4 mL
